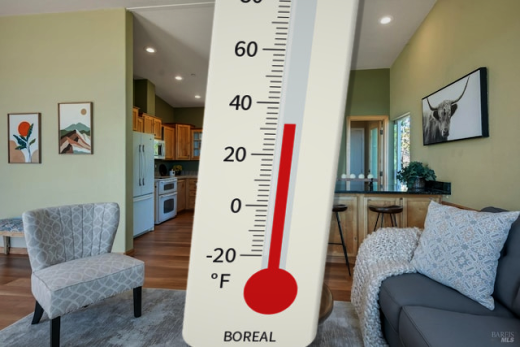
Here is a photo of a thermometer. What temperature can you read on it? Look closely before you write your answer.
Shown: 32 °F
